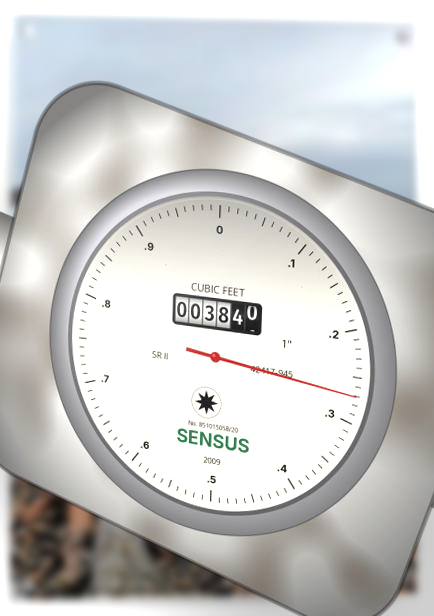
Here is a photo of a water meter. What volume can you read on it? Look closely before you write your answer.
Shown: 3840.27 ft³
